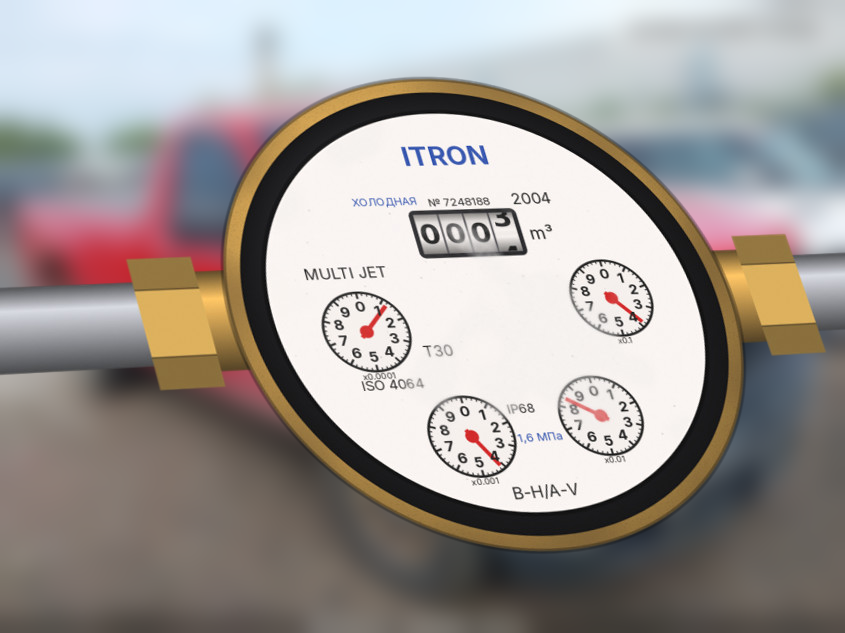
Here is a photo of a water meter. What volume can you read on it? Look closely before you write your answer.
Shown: 3.3841 m³
